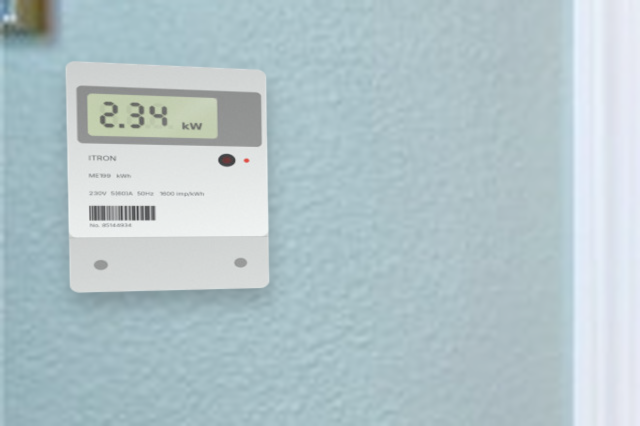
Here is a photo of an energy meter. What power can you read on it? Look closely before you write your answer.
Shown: 2.34 kW
